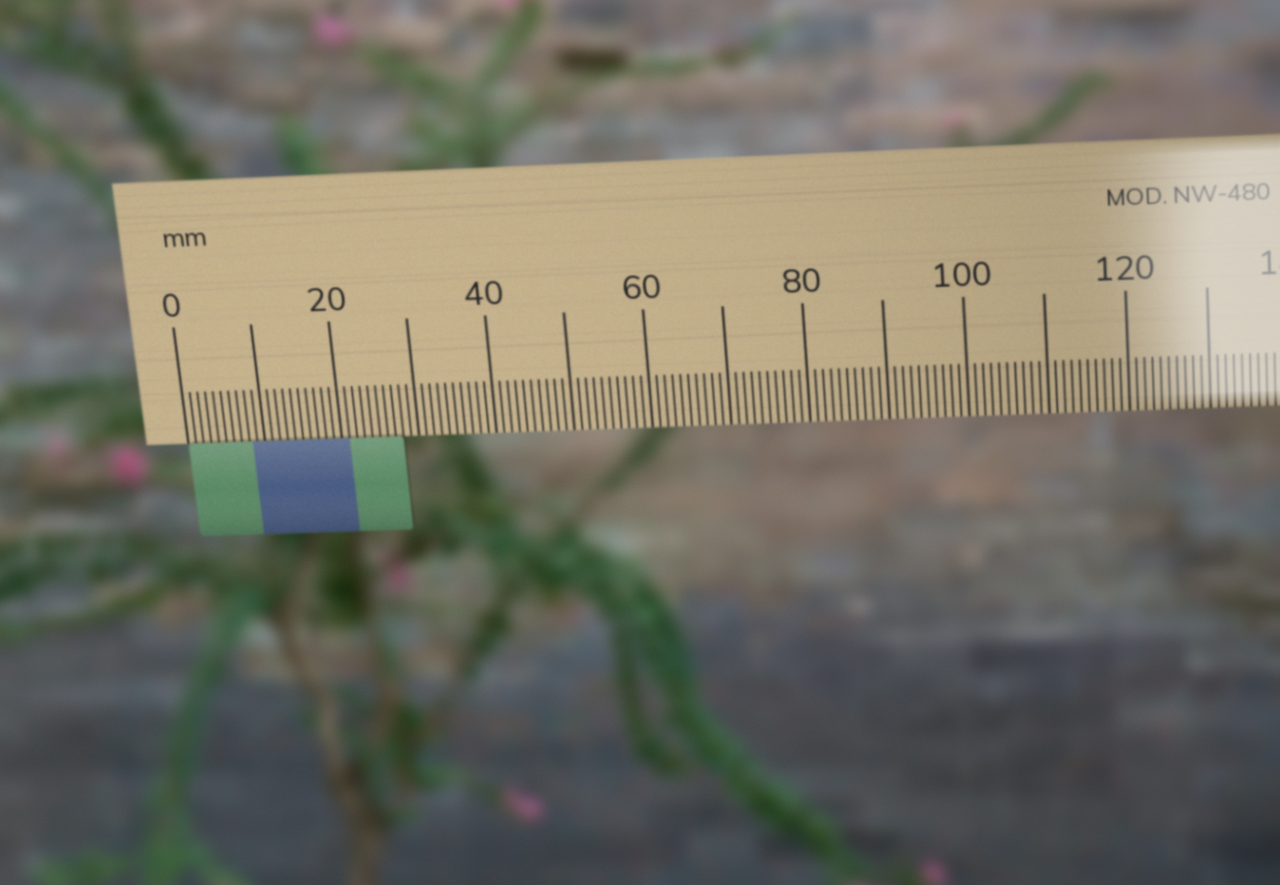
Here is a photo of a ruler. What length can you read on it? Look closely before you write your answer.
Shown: 28 mm
